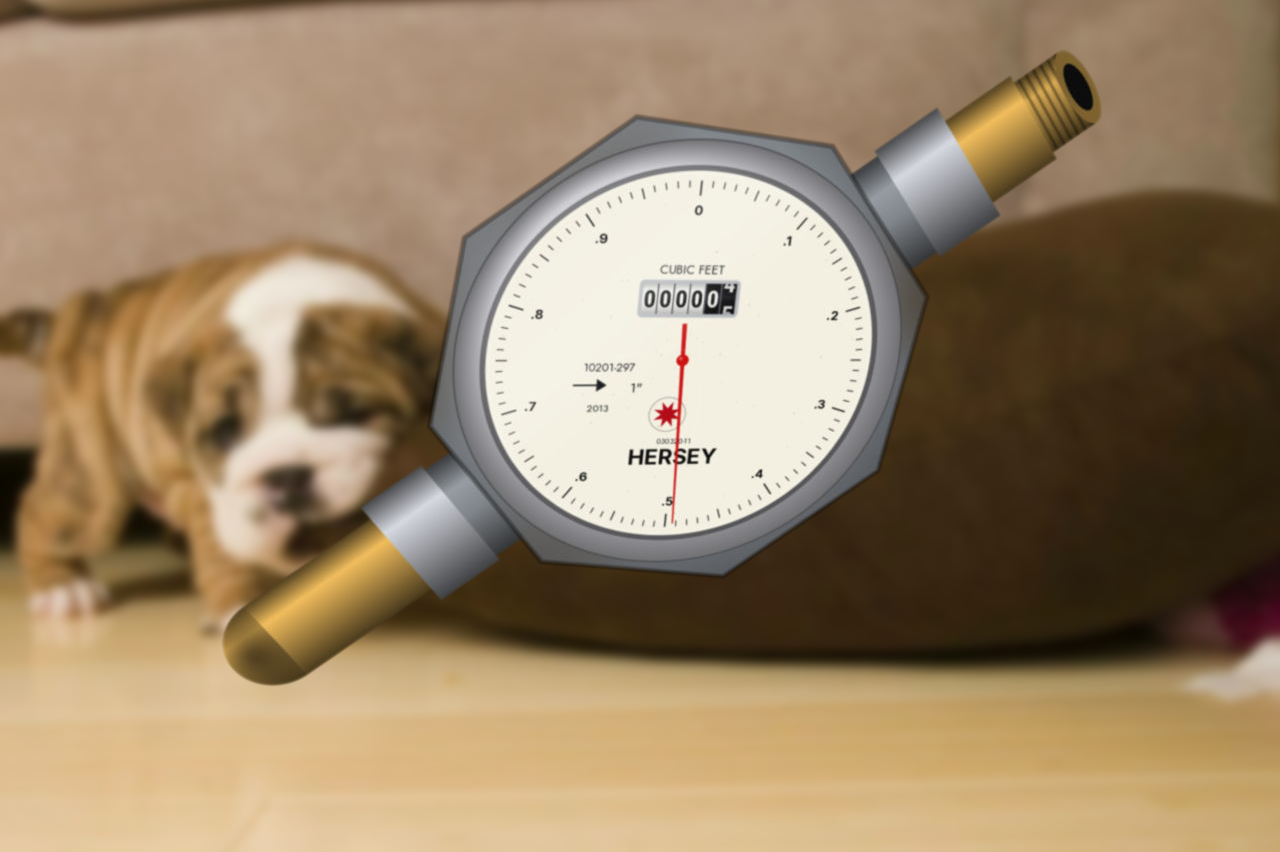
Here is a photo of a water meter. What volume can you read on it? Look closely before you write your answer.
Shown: 4.49 ft³
